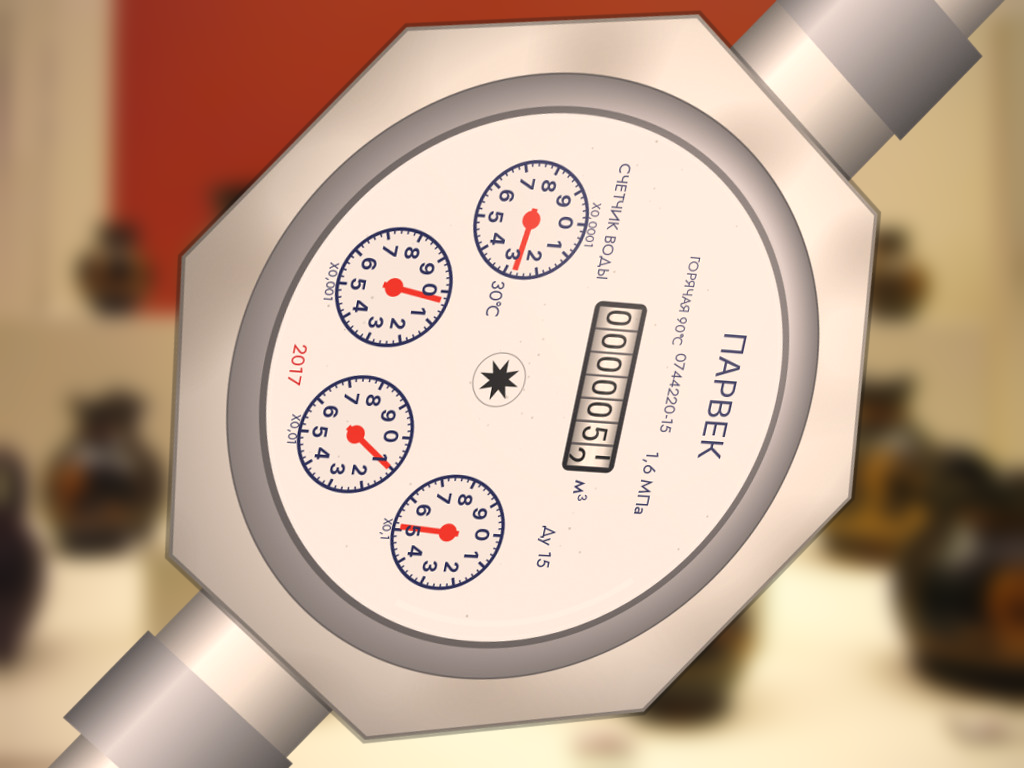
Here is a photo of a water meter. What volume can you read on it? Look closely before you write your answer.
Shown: 51.5102 m³
